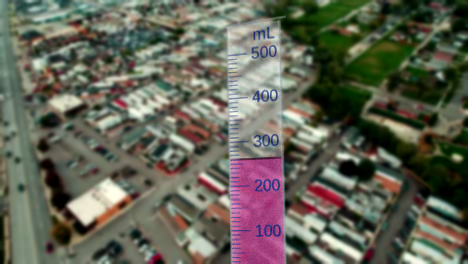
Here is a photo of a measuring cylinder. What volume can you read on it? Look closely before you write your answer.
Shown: 260 mL
